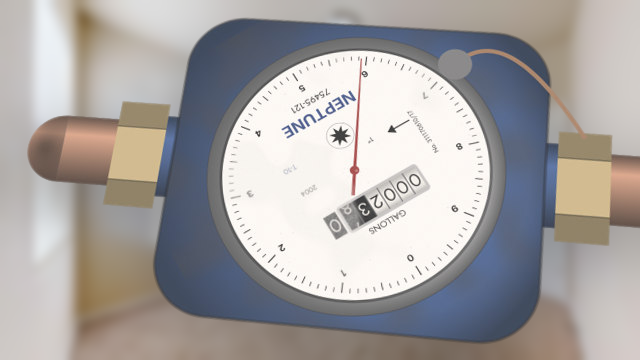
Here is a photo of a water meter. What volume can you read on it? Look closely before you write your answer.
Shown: 2375.9 gal
